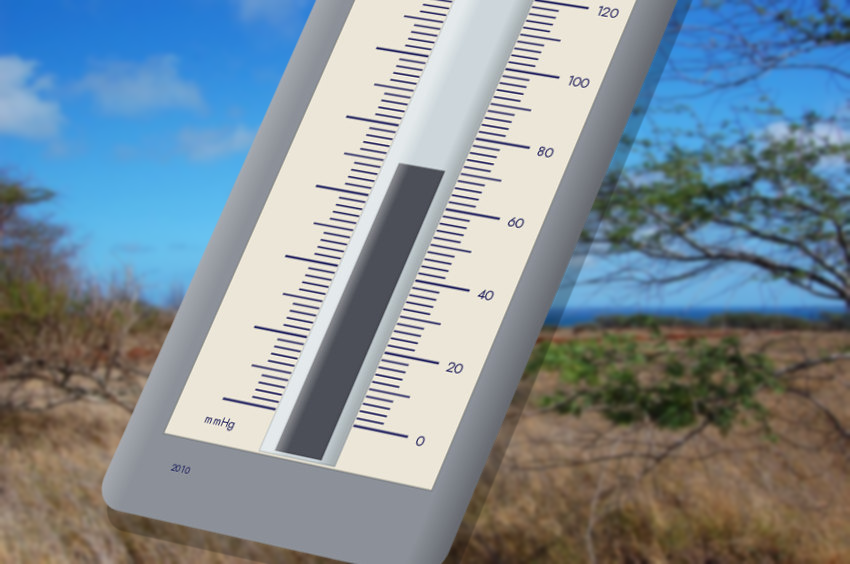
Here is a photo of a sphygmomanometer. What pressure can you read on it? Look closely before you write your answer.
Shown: 70 mmHg
